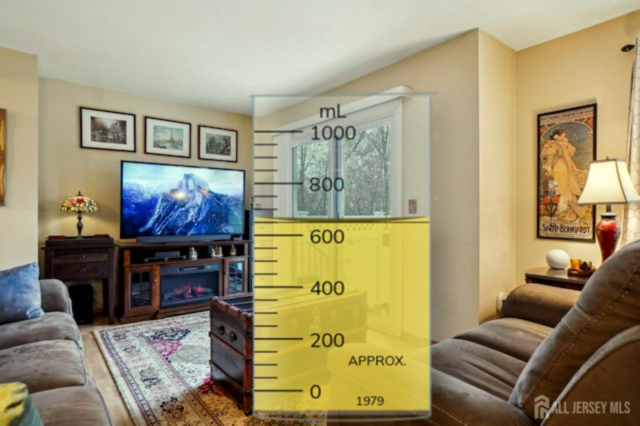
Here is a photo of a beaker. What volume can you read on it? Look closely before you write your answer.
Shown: 650 mL
